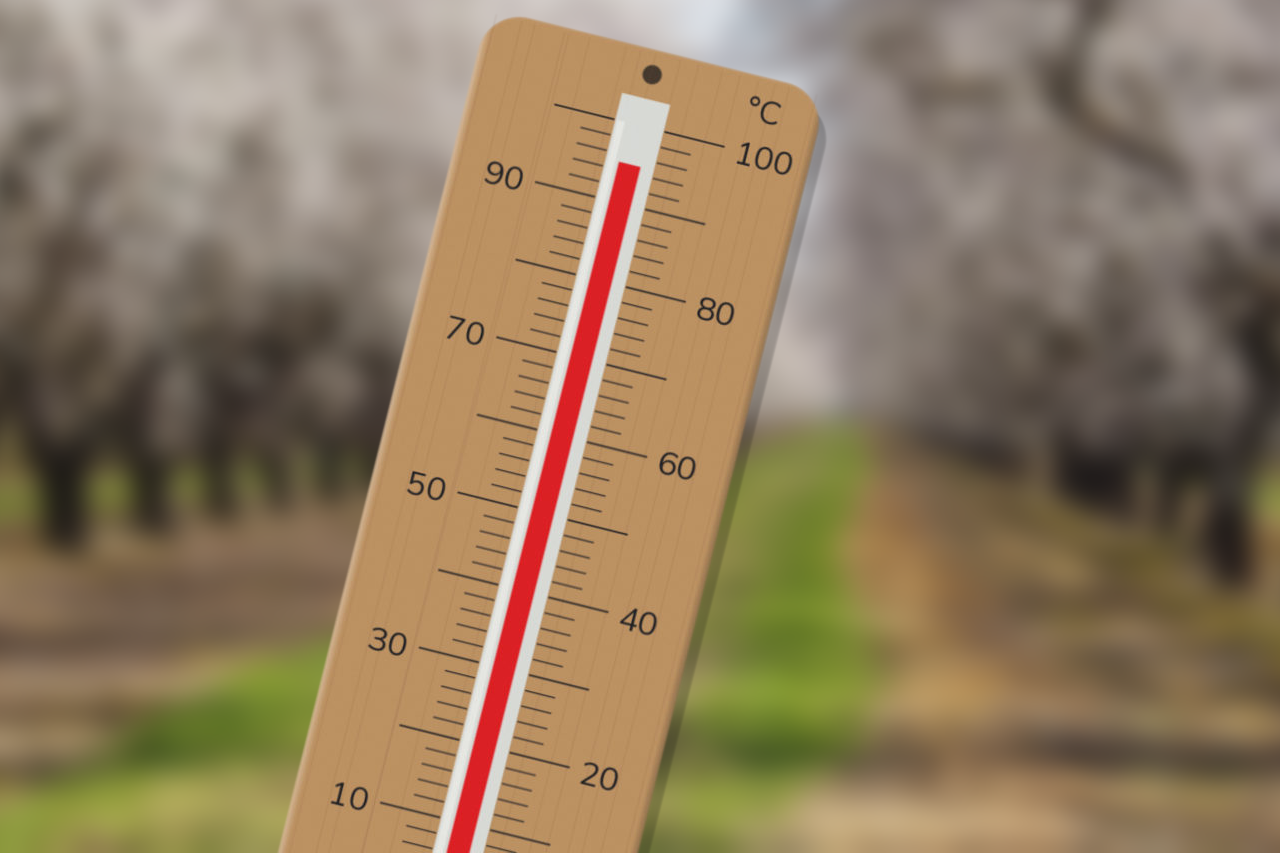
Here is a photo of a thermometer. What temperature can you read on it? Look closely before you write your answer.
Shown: 95 °C
